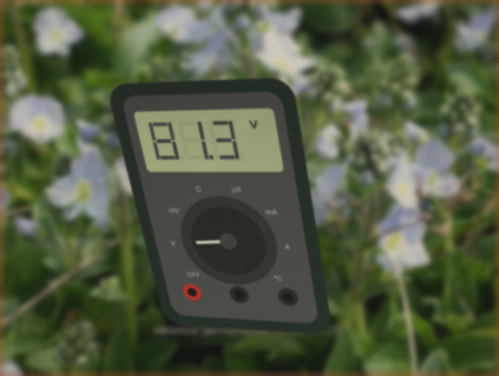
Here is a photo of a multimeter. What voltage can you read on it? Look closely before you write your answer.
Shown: 81.3 V
